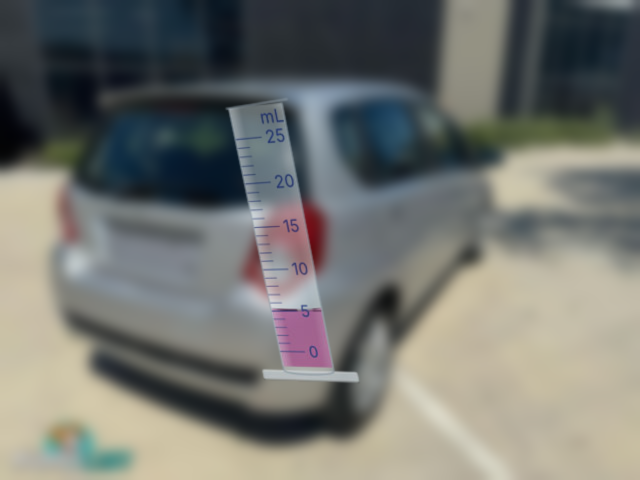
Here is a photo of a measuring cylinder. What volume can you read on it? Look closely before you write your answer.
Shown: 5 mL
